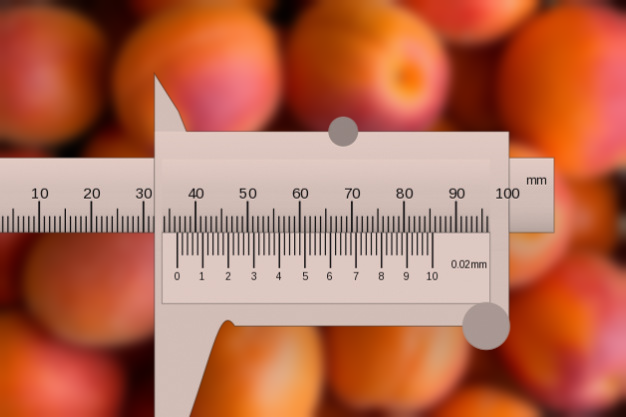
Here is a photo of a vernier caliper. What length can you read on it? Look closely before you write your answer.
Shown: 36.5 mm
